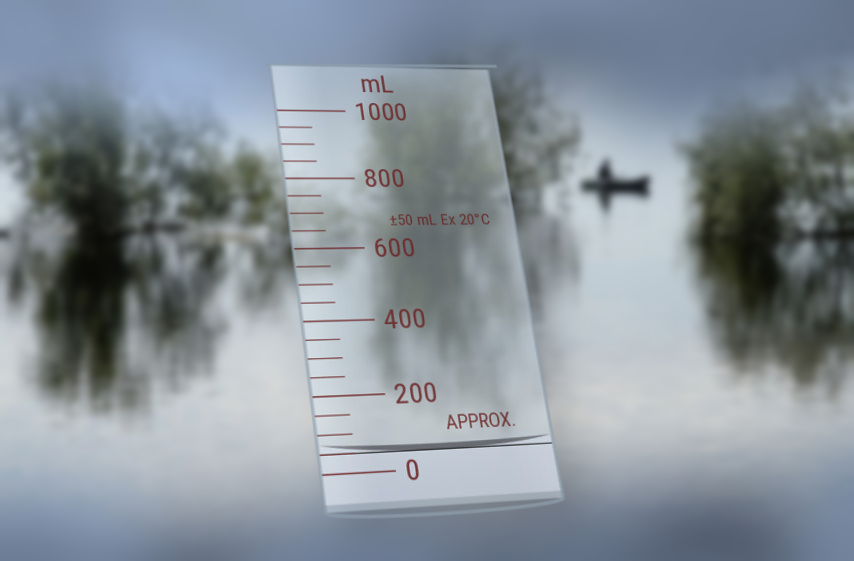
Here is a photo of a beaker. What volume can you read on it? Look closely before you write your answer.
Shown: 50 mL
